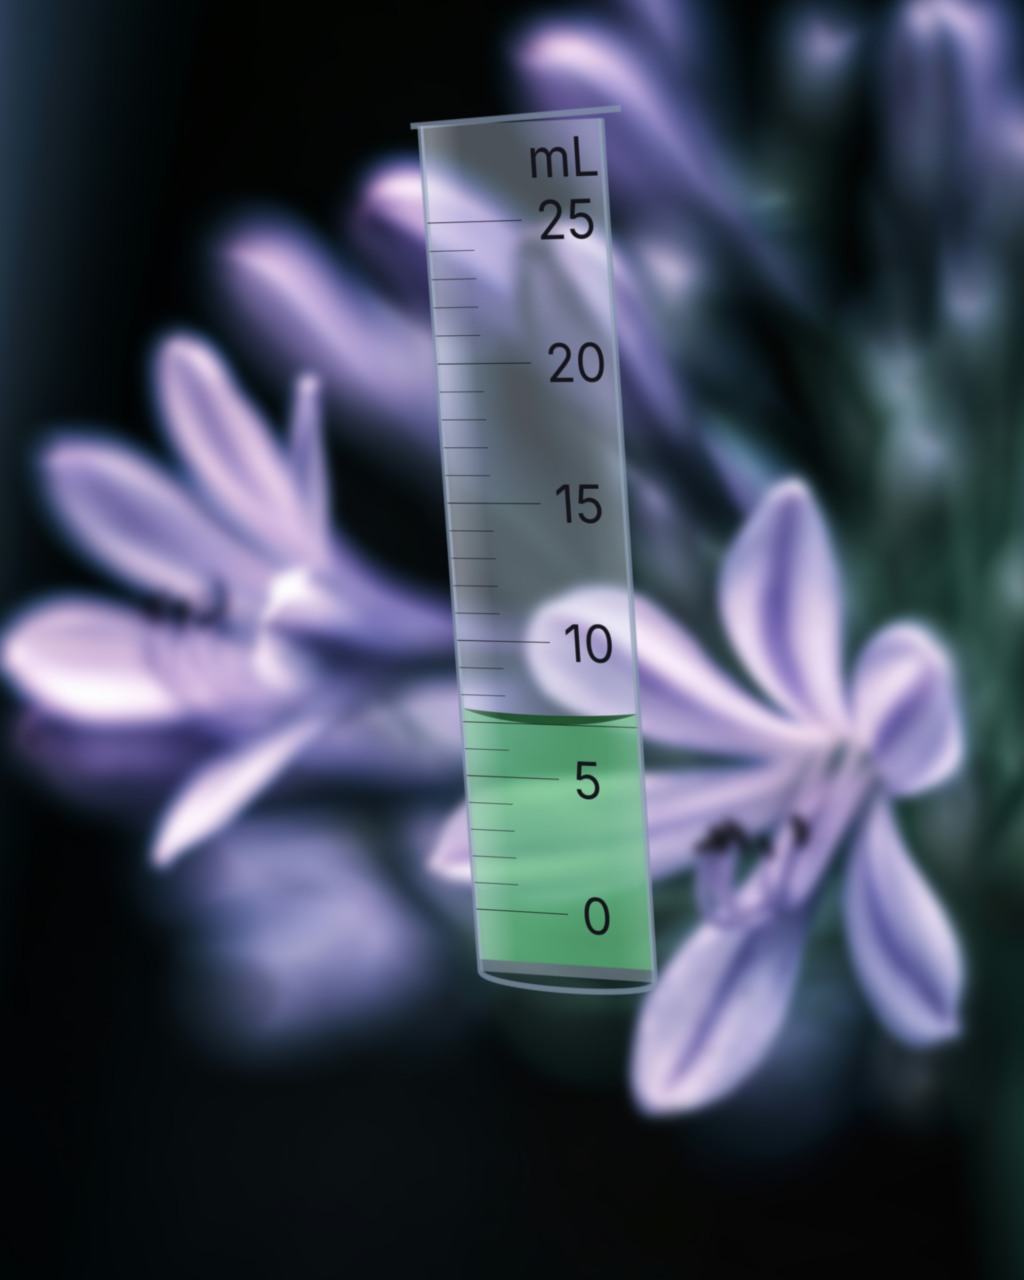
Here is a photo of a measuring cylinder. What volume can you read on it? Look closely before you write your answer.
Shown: 7 mL
